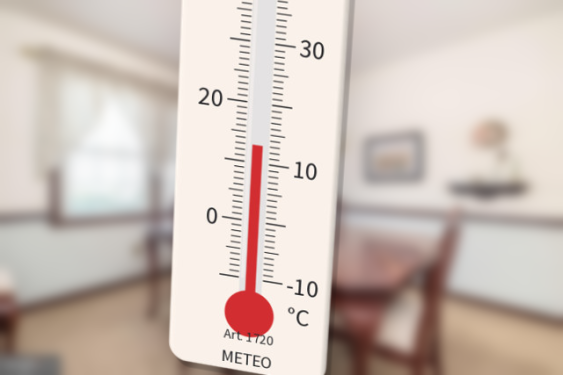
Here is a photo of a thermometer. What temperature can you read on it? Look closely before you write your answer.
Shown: 13 °C
